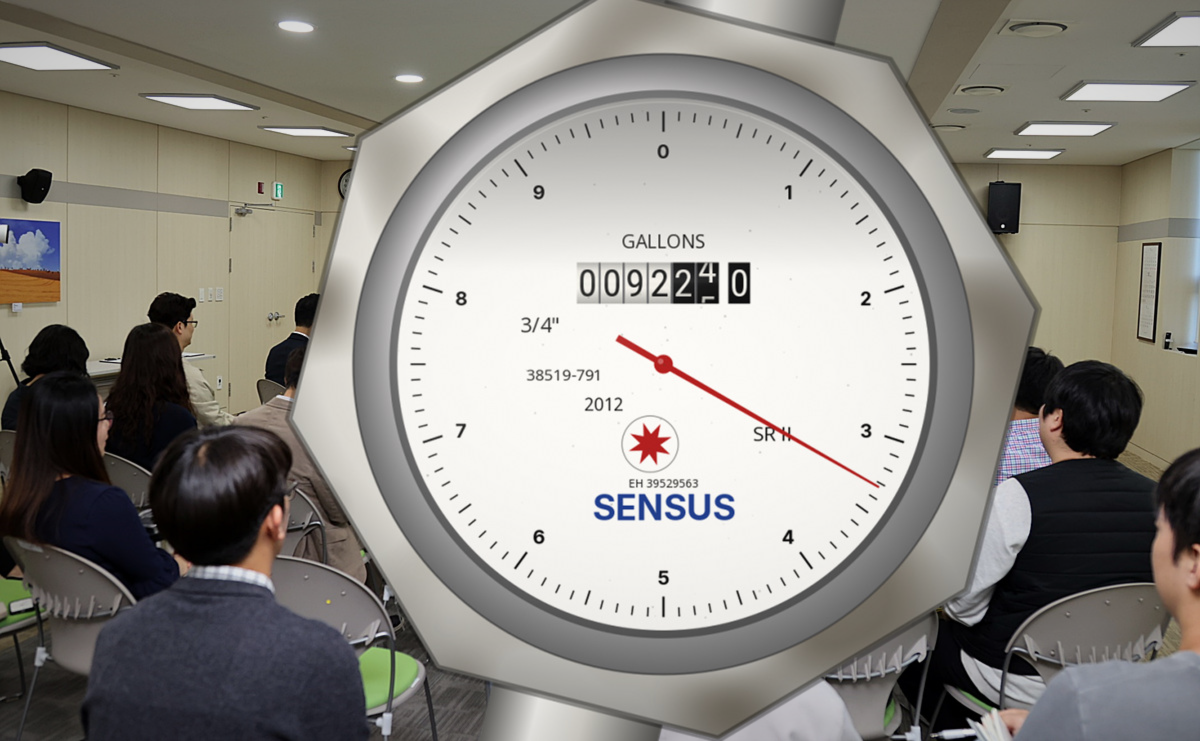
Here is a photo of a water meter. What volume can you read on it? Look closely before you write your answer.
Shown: 92243.3 gal
